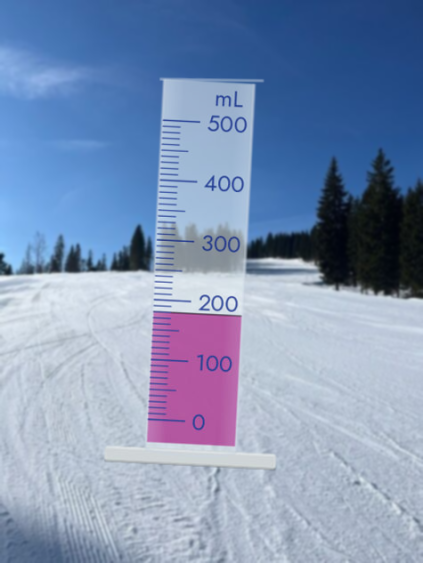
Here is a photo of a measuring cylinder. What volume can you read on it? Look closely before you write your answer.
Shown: 180 mL
